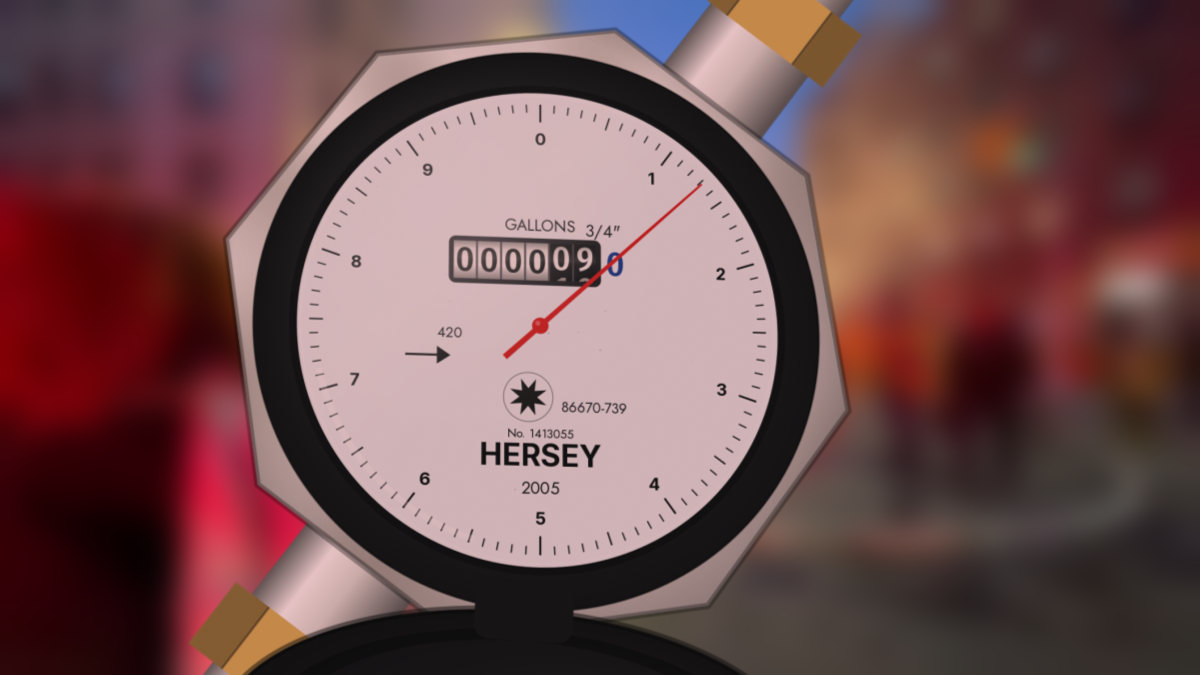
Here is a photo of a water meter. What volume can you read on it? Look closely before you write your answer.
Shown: 91.3 gal
